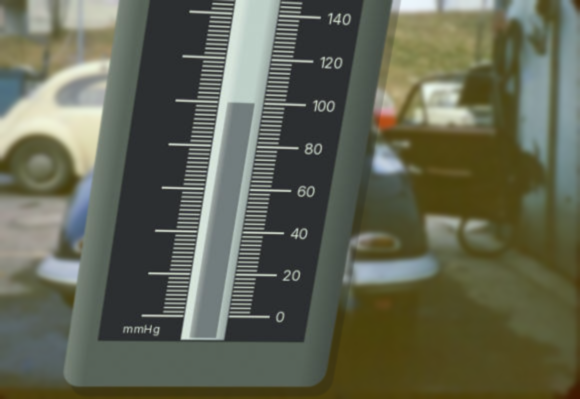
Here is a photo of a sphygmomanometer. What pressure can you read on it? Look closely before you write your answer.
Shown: 100 mmHg
